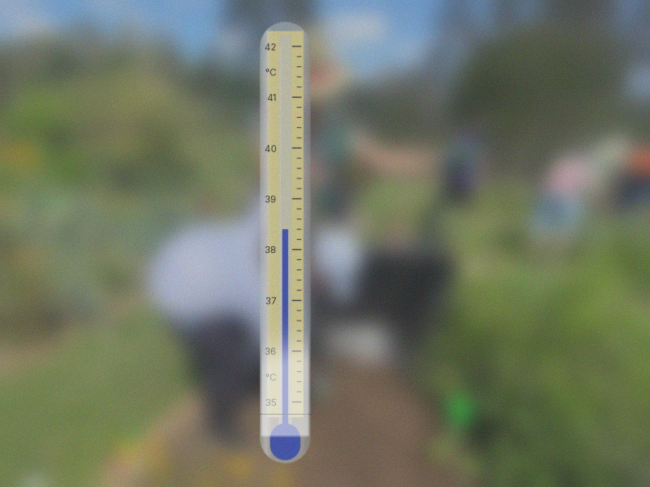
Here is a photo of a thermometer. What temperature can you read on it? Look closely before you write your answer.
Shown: 38.4 °C
